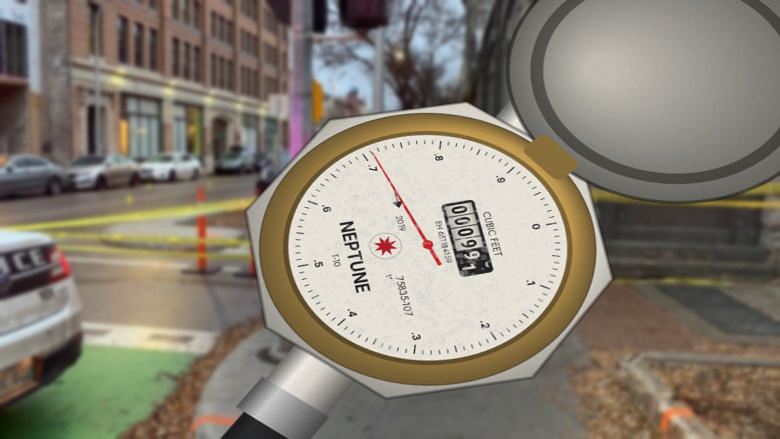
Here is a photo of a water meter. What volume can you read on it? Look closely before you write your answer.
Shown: 990.71 ft³
